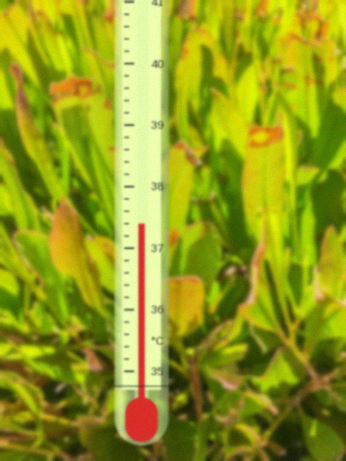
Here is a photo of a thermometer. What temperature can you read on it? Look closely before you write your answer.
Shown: 37.4 °C
